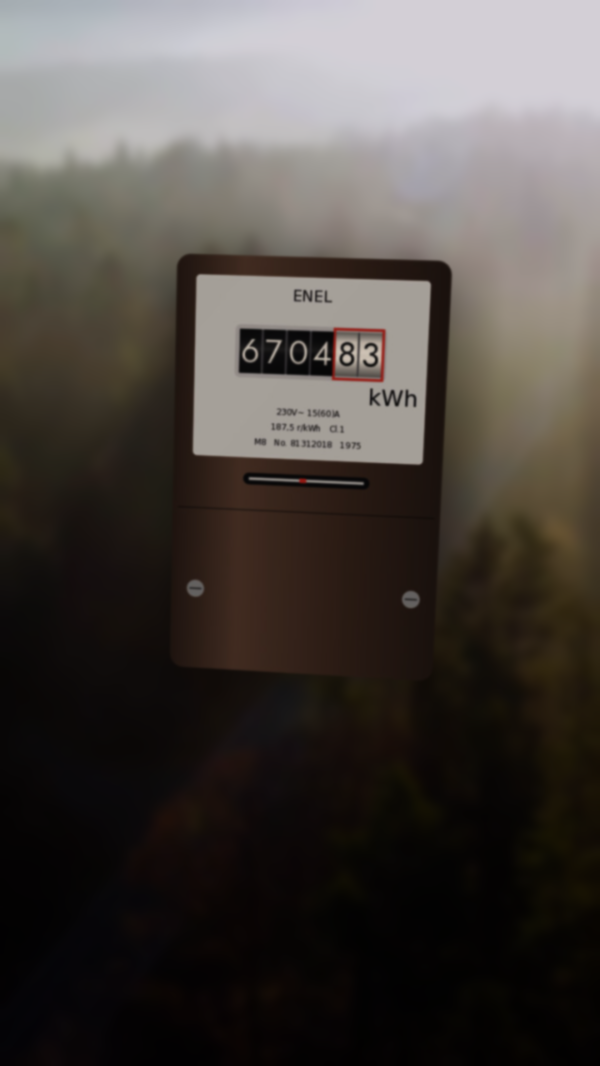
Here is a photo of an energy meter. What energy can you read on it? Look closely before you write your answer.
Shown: 6704.83 kWh
